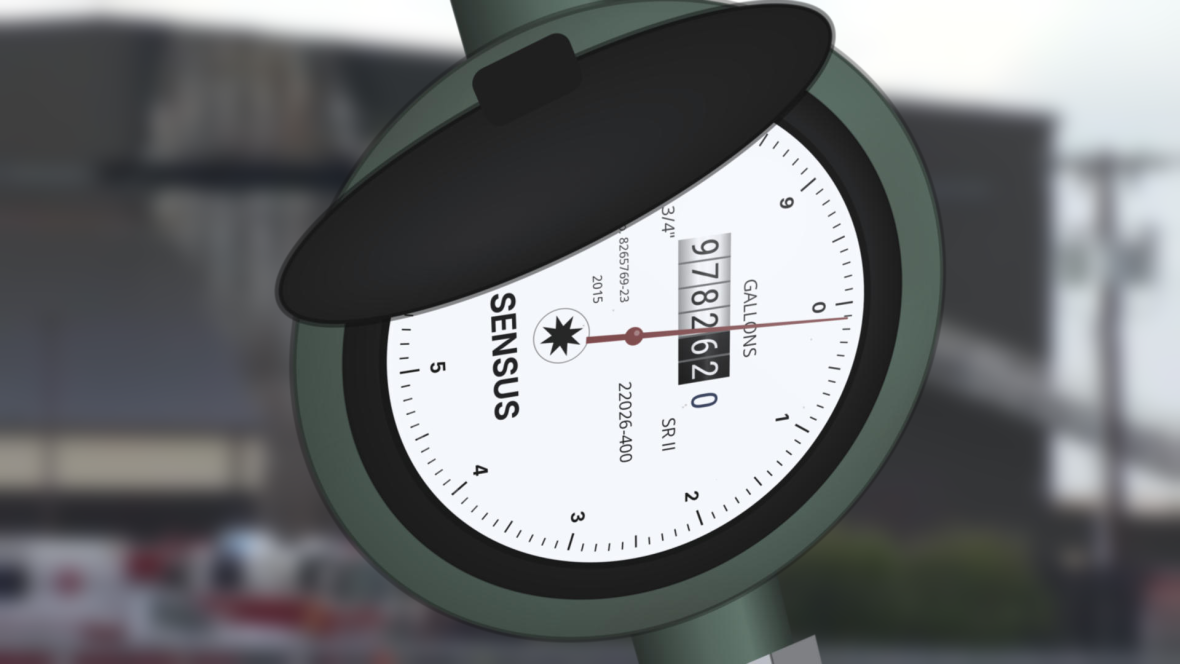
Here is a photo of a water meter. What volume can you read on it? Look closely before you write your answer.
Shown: 9782620.1 gal
